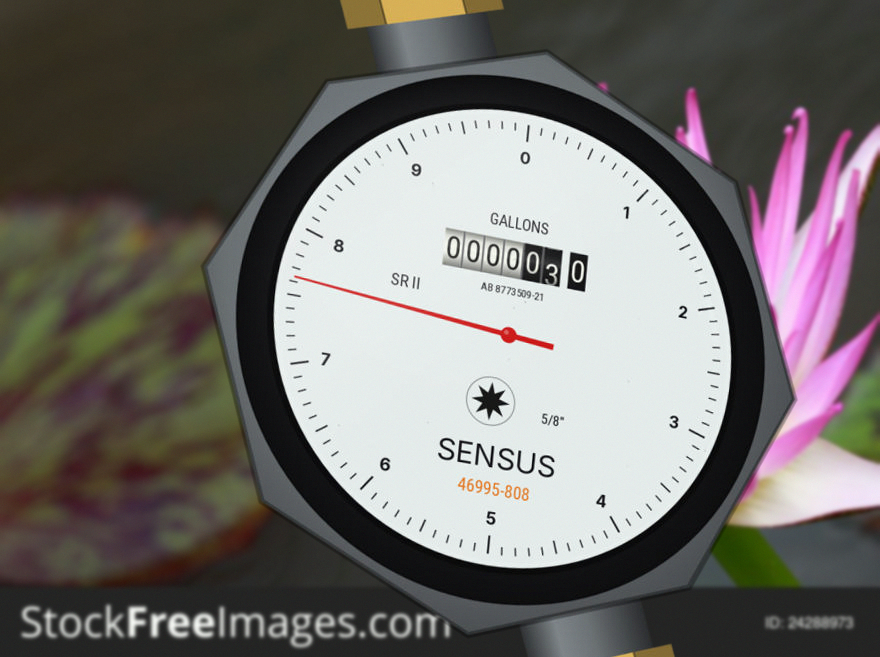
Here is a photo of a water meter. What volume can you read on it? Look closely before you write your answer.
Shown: 27.6 gal
